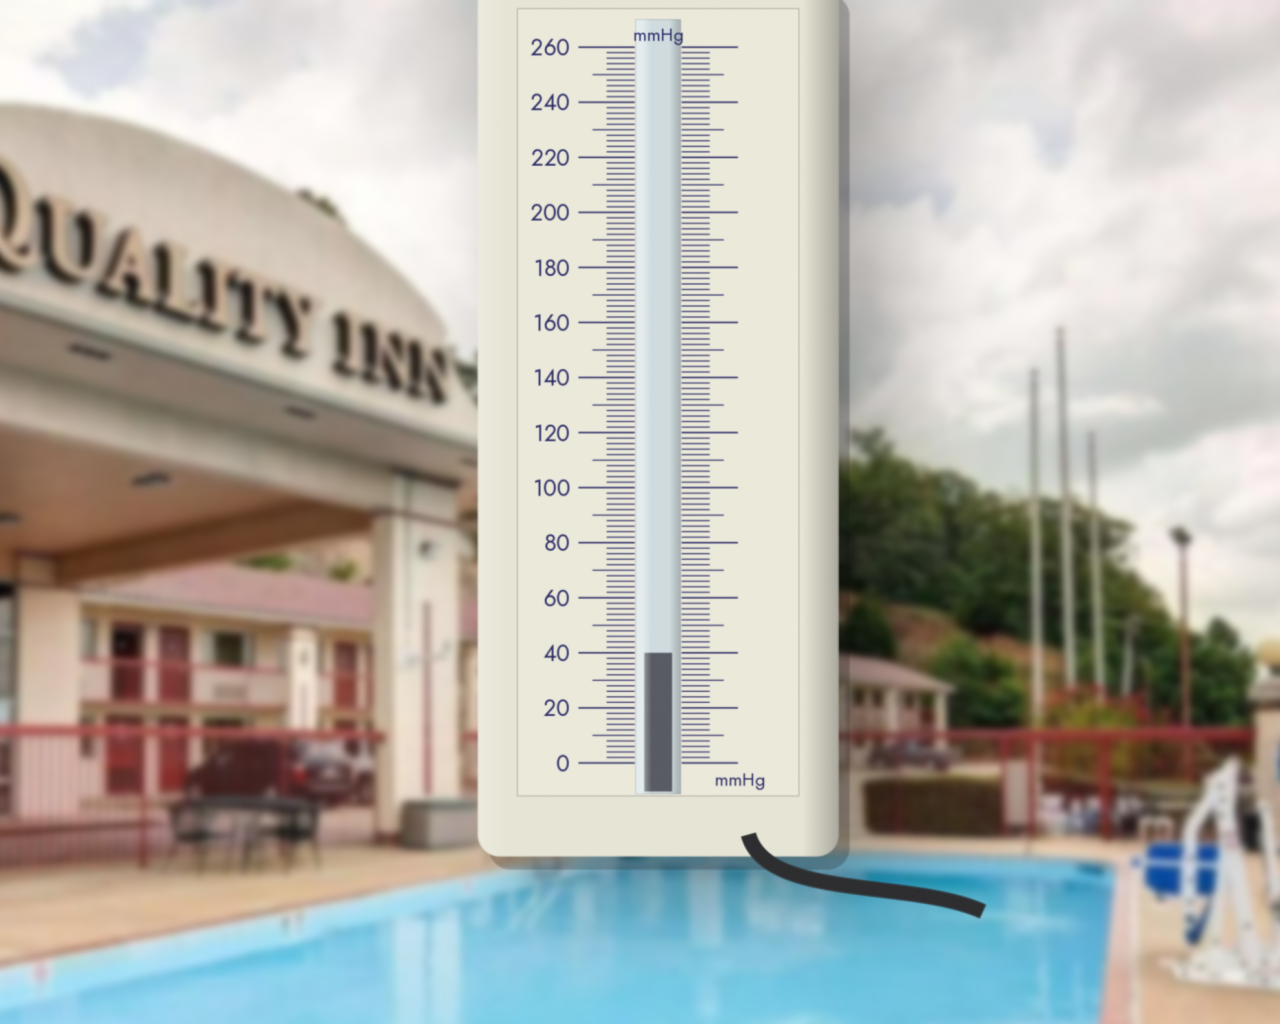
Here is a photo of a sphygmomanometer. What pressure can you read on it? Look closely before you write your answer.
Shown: 40 mmHg
